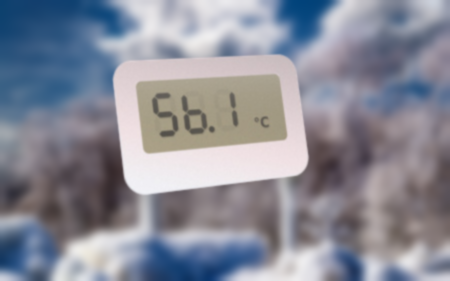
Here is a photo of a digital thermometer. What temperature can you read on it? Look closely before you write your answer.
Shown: 56.1 °C
